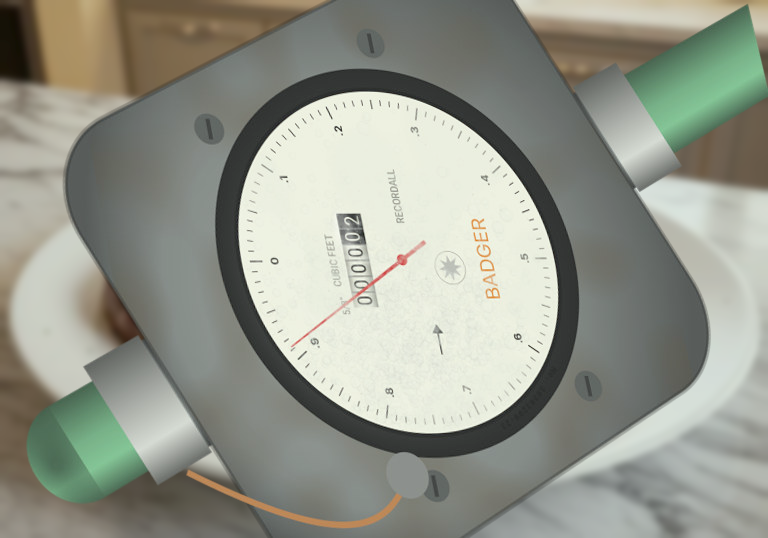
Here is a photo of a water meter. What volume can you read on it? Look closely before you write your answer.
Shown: 1.91 ft³
